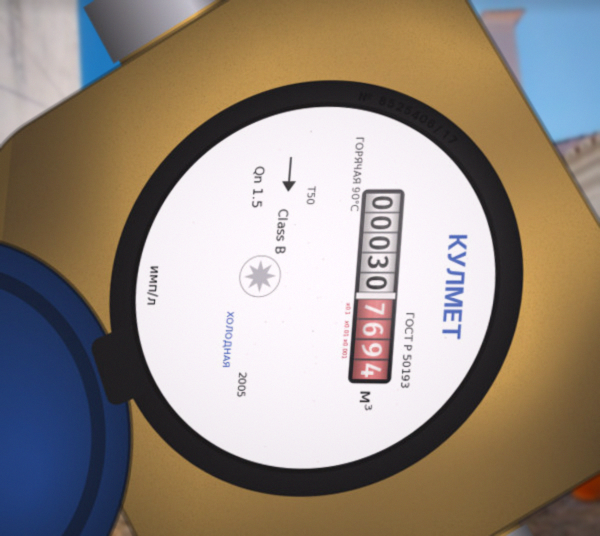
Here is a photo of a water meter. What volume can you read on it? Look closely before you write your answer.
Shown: 30.7694 m³
